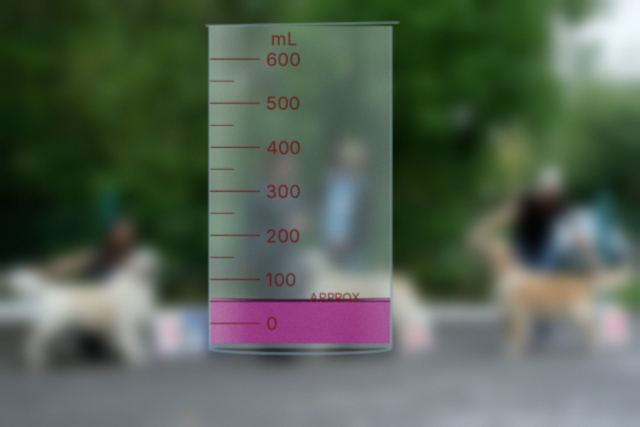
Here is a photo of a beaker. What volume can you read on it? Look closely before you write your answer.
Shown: 50 mL
